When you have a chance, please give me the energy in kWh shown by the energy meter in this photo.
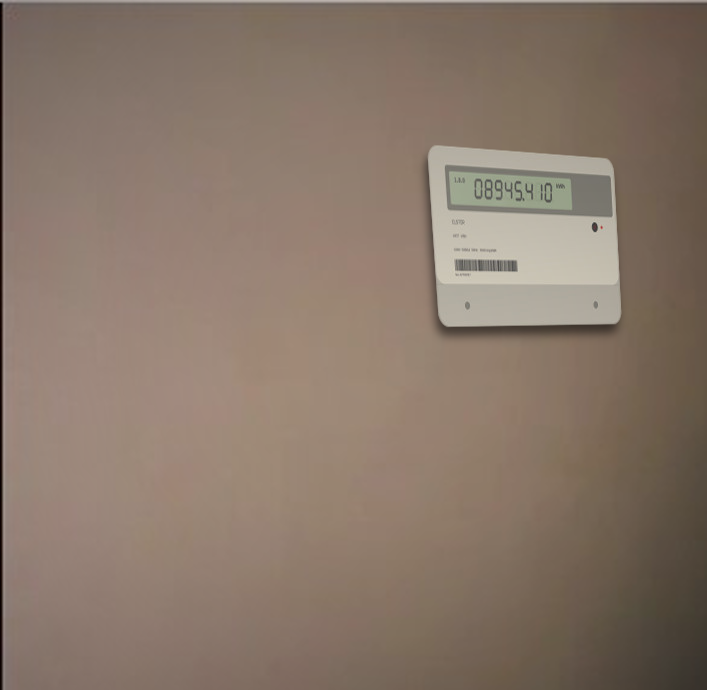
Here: 8945.410 kWh
